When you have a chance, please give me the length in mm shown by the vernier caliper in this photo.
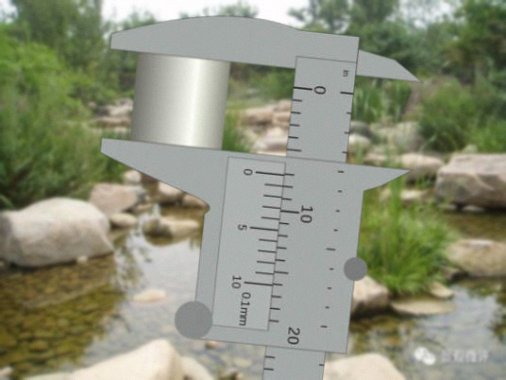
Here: 7.1 mm
